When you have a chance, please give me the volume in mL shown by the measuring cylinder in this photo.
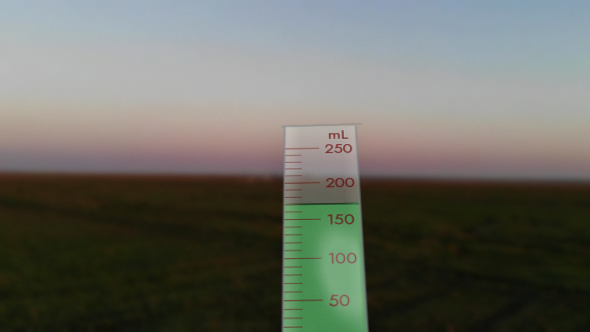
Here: 170 mL
